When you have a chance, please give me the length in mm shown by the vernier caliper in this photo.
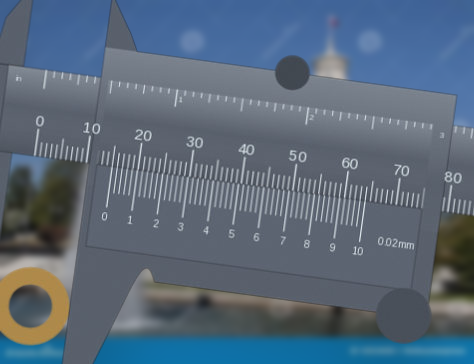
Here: 15.0 mm
